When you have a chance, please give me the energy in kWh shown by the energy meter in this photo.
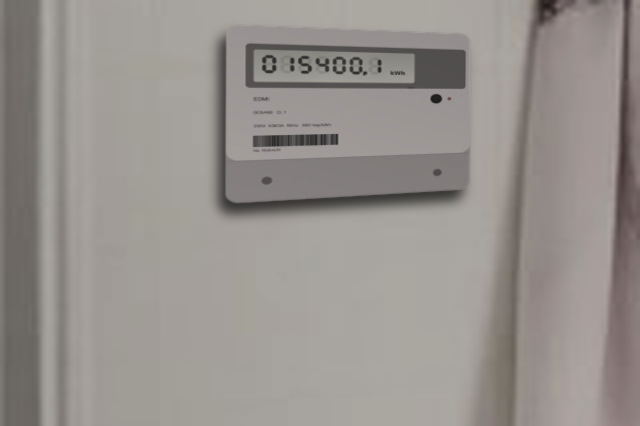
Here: 15400.1 kWh
